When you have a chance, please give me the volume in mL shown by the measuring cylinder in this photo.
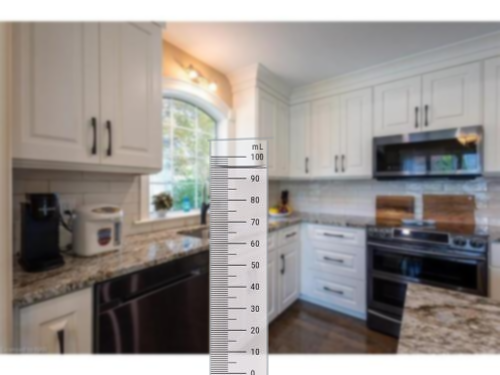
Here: 95 mL
